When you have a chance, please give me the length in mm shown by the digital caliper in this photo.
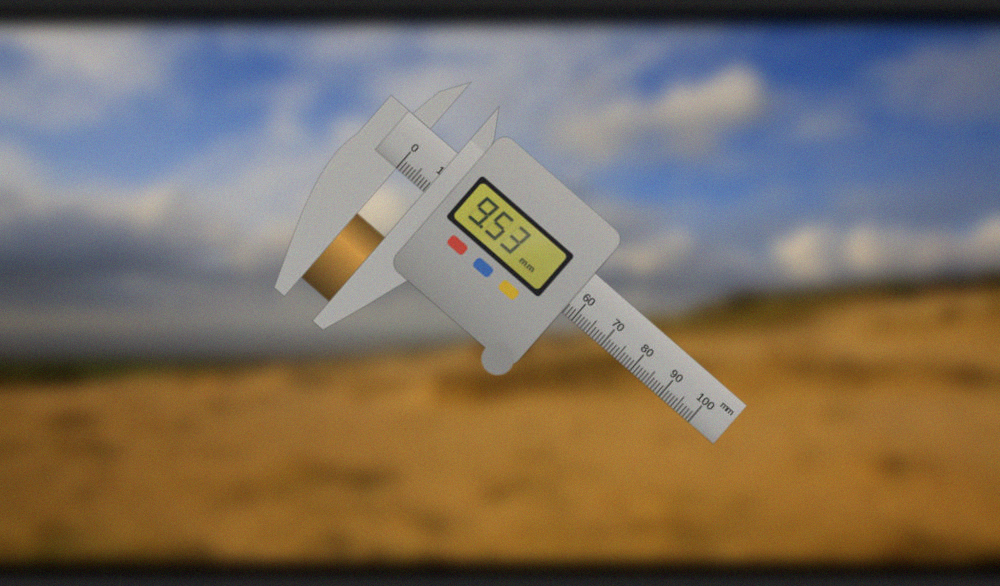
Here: 9.53 mm
